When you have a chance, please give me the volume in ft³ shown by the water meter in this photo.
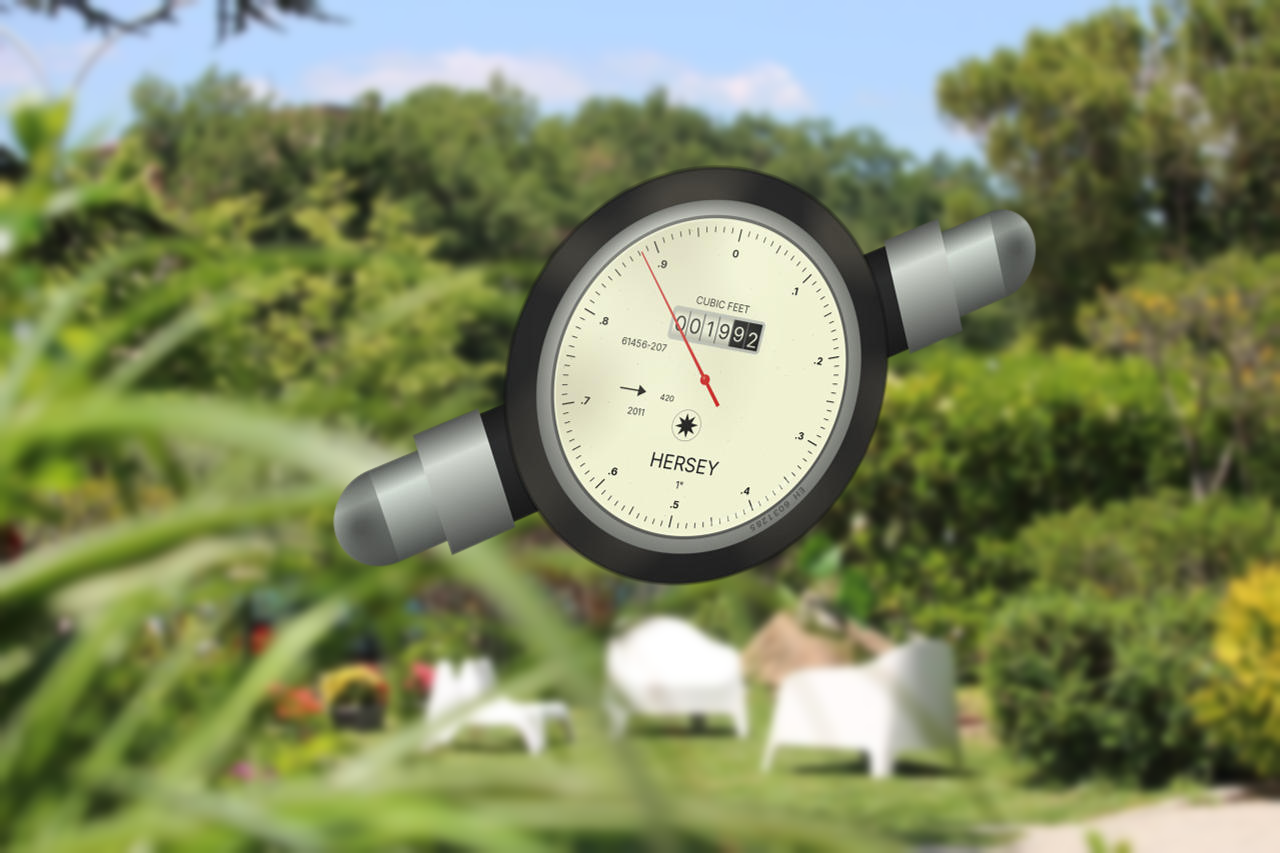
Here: 1991.88 ft³
